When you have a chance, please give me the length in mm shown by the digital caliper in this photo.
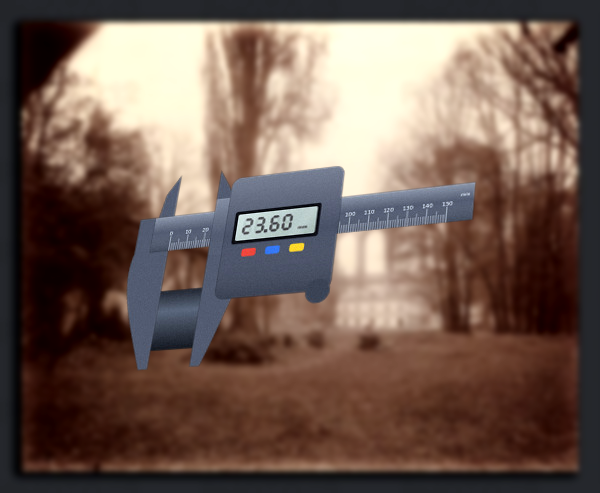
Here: 23.60 mm
